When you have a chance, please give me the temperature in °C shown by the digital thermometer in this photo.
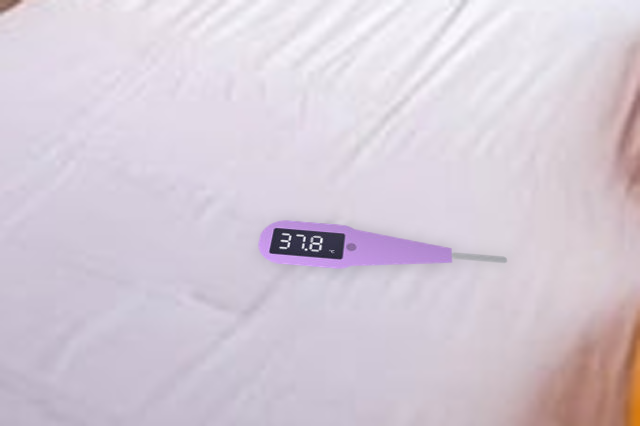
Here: 37.8 °C
